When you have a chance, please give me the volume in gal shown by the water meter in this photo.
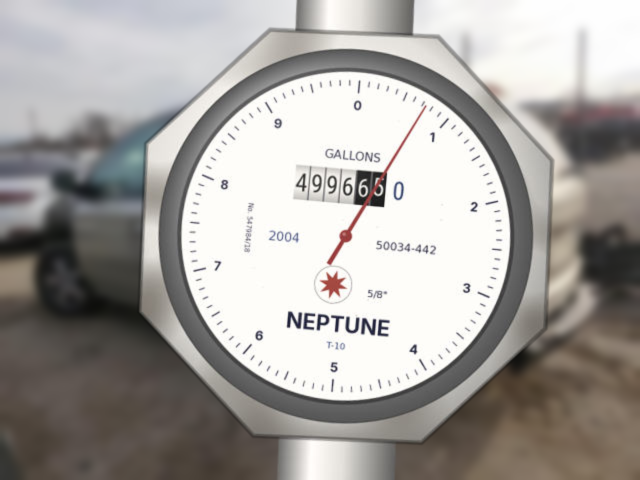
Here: 4996650.7 gal
